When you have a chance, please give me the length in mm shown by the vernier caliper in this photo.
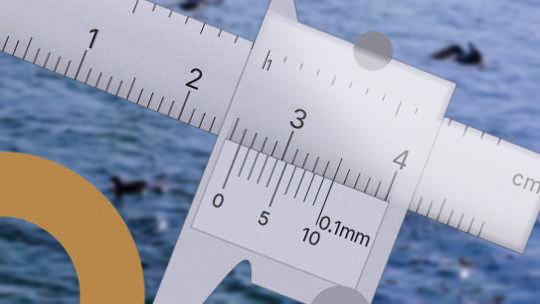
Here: 26.0 mm
